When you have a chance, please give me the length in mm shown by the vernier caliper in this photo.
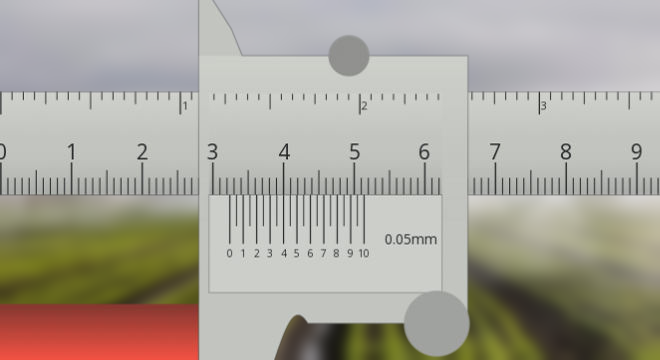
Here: 32.4 mm
